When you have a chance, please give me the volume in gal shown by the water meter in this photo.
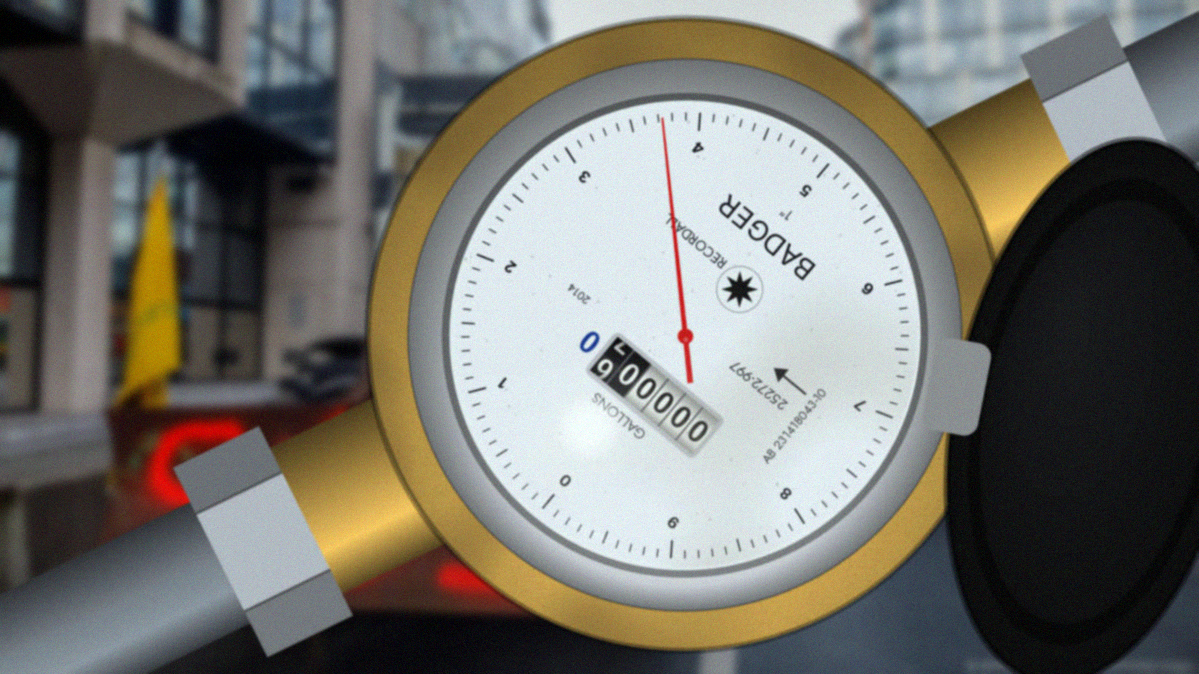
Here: 63.7 gal
